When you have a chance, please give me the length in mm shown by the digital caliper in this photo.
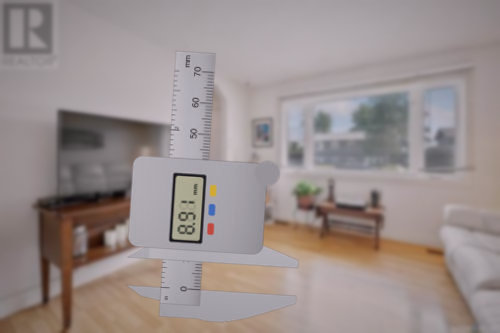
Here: 8.91 mm
